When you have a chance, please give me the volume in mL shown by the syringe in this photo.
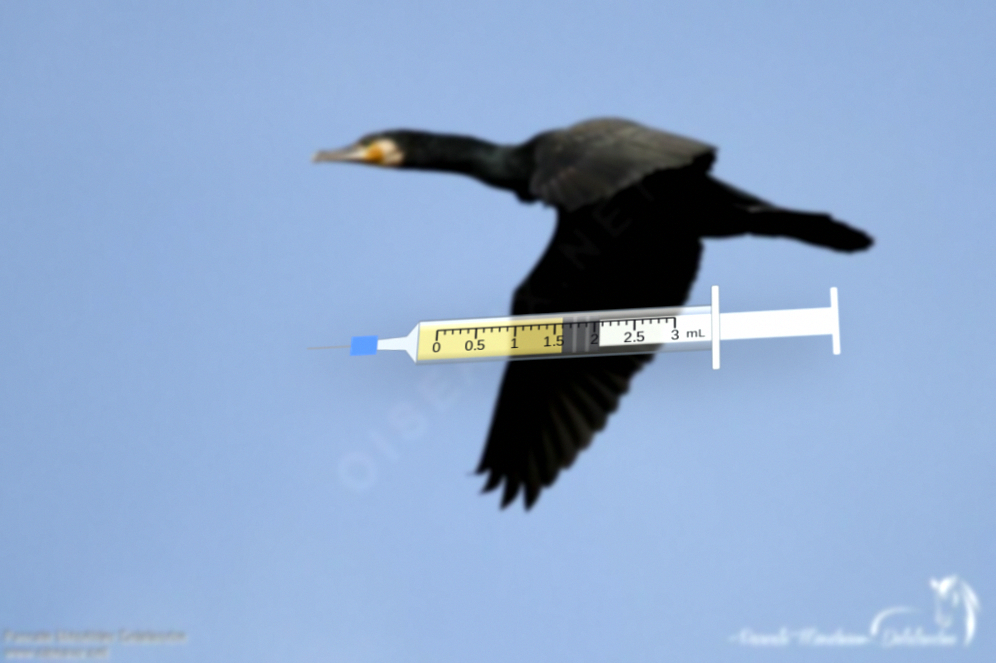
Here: 1.6 mL
